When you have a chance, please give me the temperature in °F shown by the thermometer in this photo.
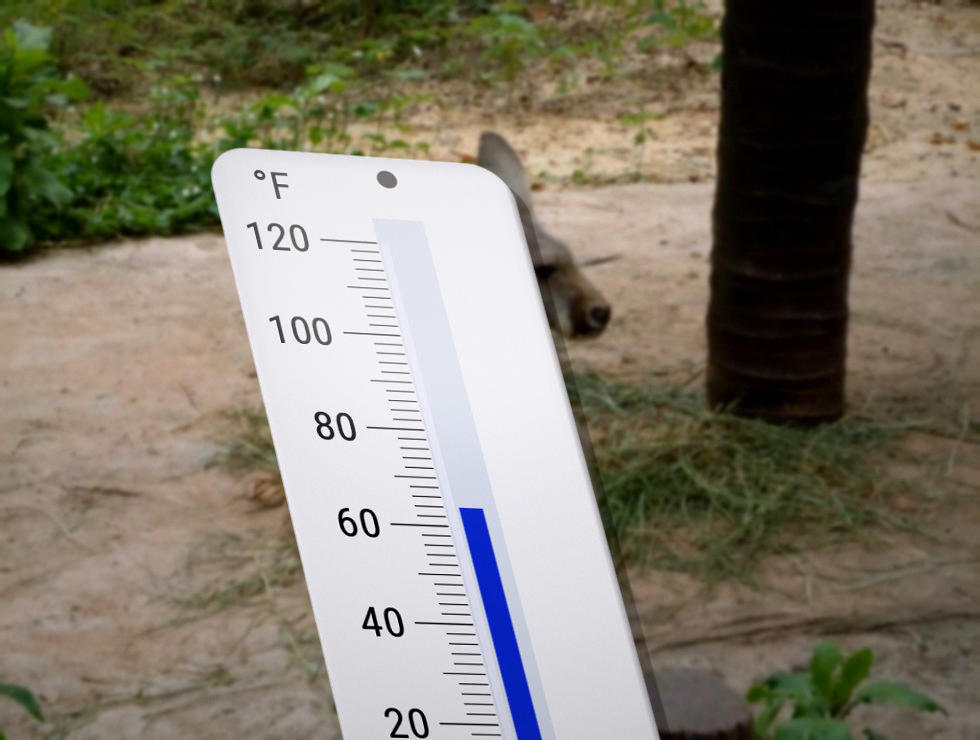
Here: 64 °F
